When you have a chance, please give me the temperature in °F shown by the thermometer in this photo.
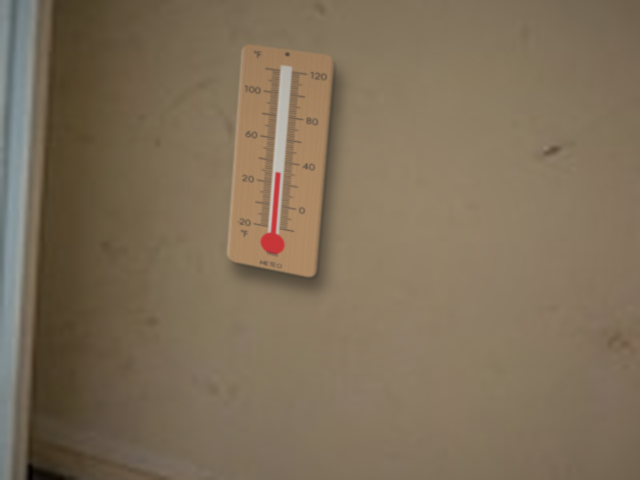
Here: 30 °F
